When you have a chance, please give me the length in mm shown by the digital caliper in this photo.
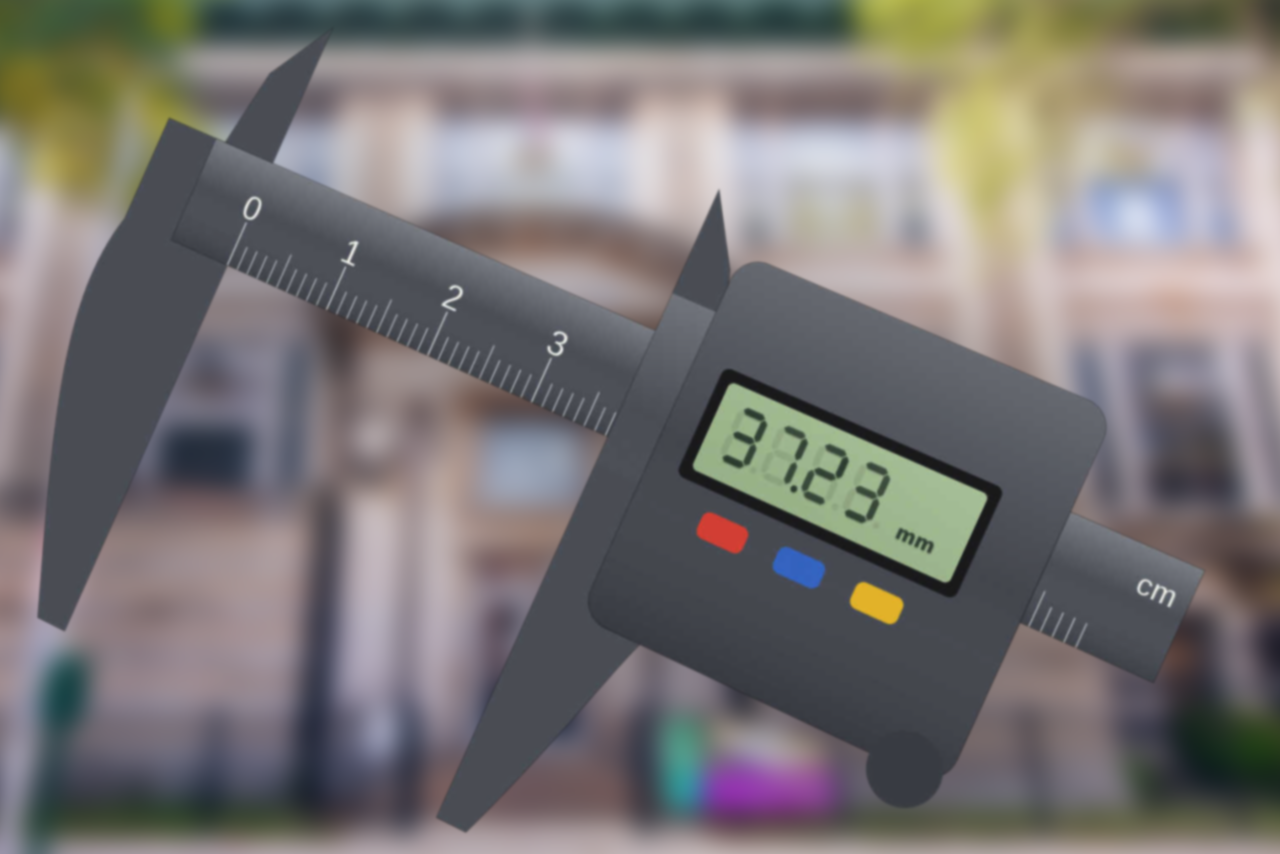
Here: 37.23 mm
